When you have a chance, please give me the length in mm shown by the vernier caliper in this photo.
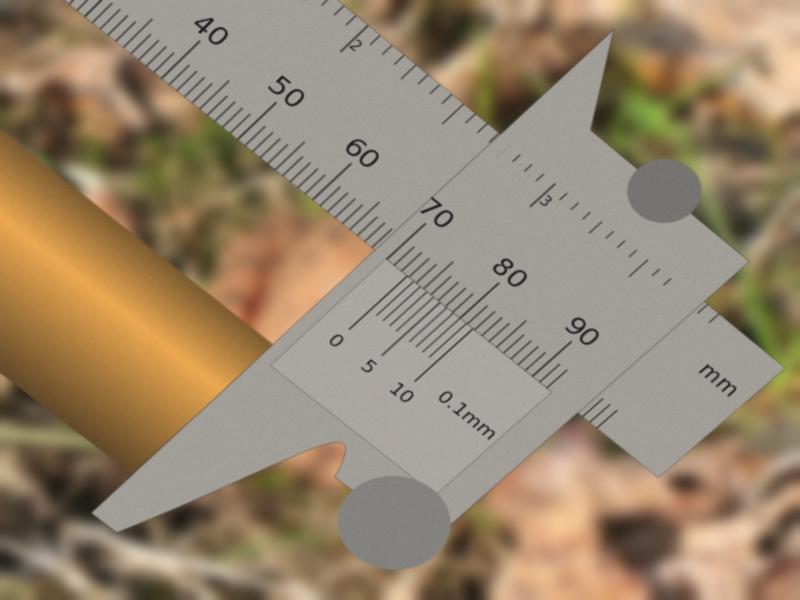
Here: 72.8 mm
